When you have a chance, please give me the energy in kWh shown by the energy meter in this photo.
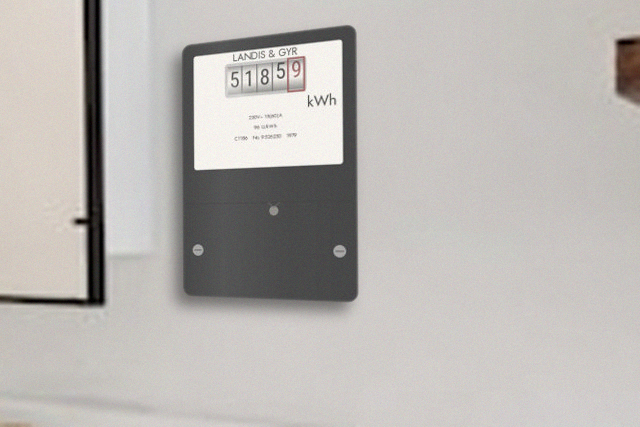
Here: 5185.9 kWh
